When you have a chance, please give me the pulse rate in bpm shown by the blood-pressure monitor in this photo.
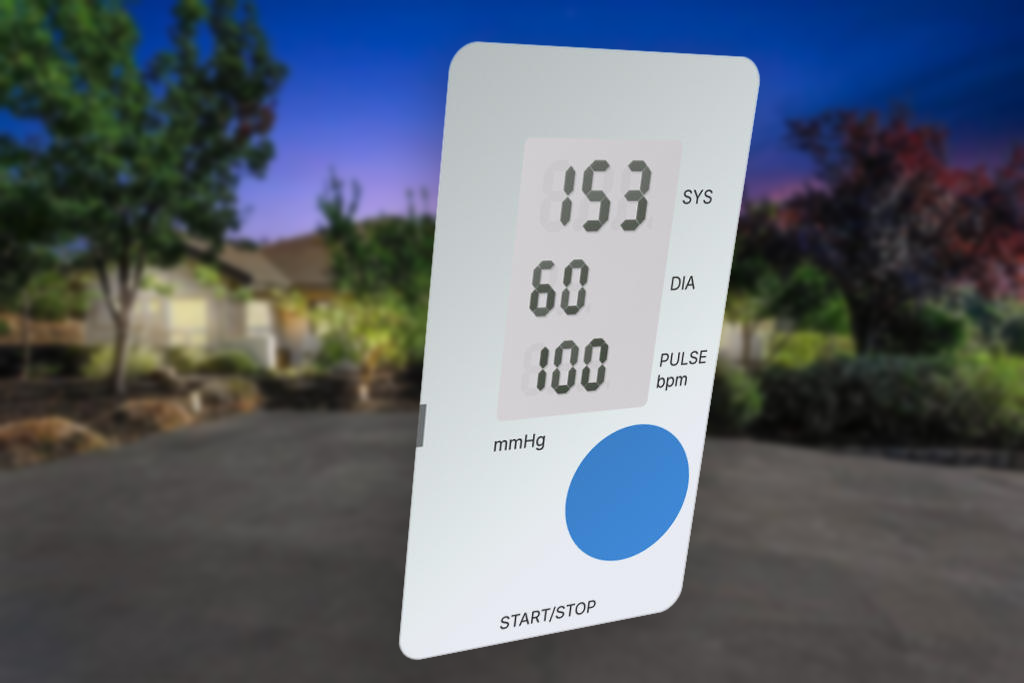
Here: 100 bpm
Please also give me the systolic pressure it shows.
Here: 153 mmHg
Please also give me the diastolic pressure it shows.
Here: 60 mmHg
